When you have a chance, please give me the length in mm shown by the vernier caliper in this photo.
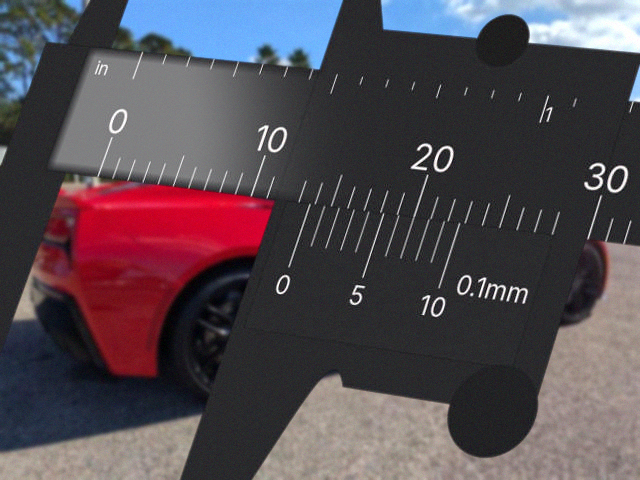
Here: 13.7 mm
